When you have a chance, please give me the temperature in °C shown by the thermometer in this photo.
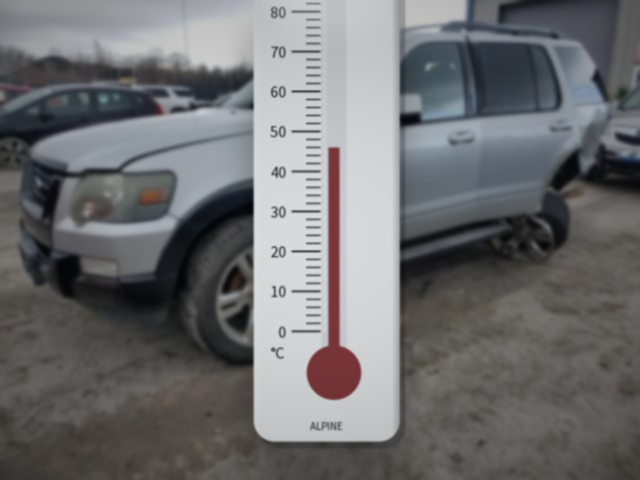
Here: 46 °C
